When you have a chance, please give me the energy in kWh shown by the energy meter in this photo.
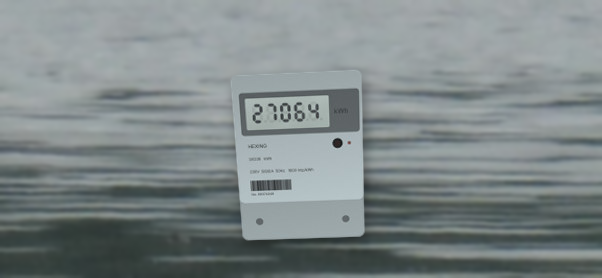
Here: 27064 kWh
